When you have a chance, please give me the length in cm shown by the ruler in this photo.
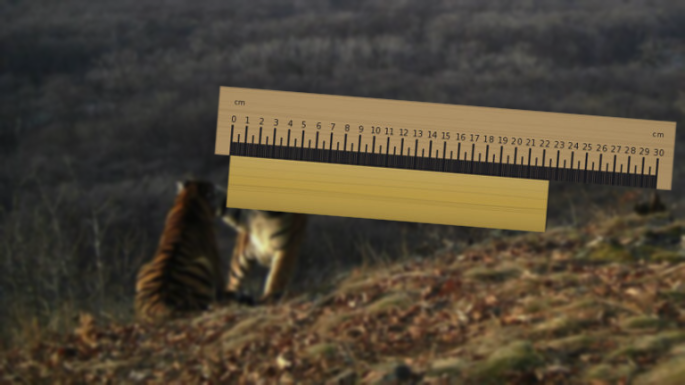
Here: 22.5 cm
